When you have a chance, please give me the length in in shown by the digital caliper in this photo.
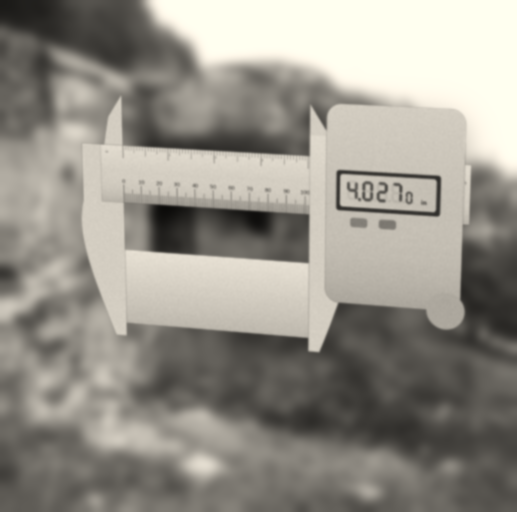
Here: 4.0270 in
